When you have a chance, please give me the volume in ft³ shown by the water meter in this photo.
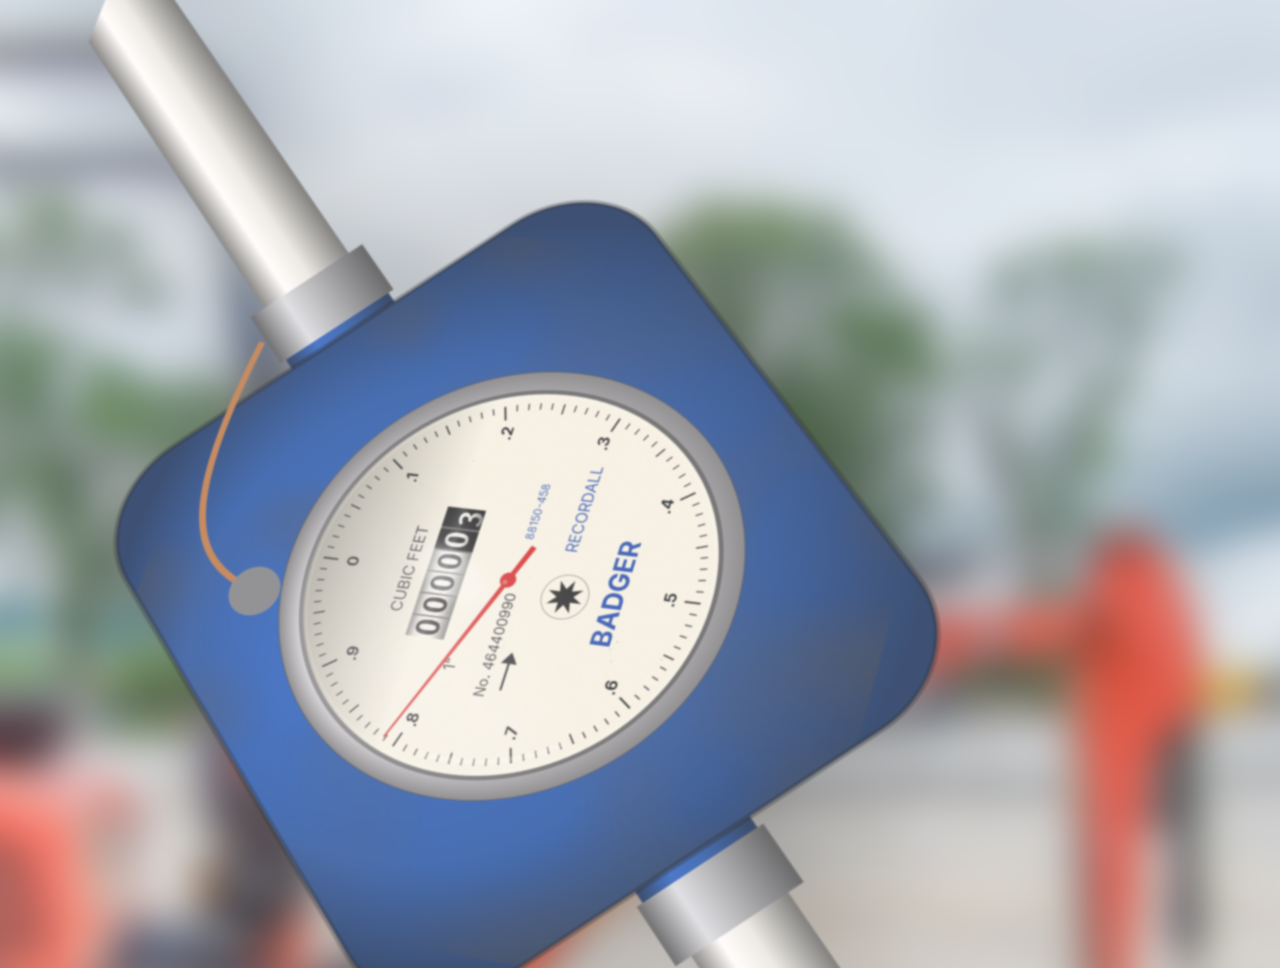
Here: 2.81 ft³
